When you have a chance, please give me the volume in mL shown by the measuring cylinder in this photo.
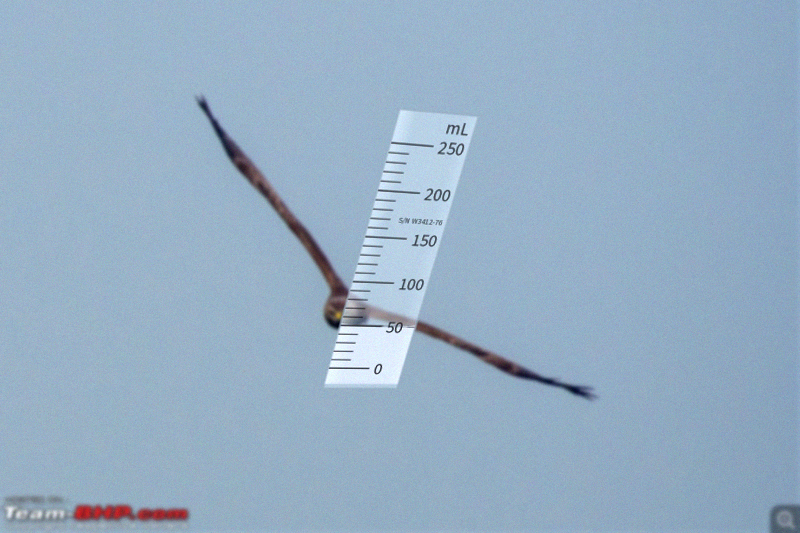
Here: 50 mL
